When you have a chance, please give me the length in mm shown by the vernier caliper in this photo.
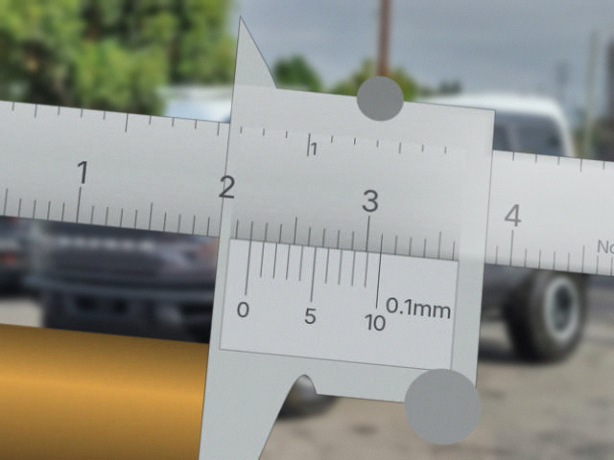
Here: 22.0 mm
